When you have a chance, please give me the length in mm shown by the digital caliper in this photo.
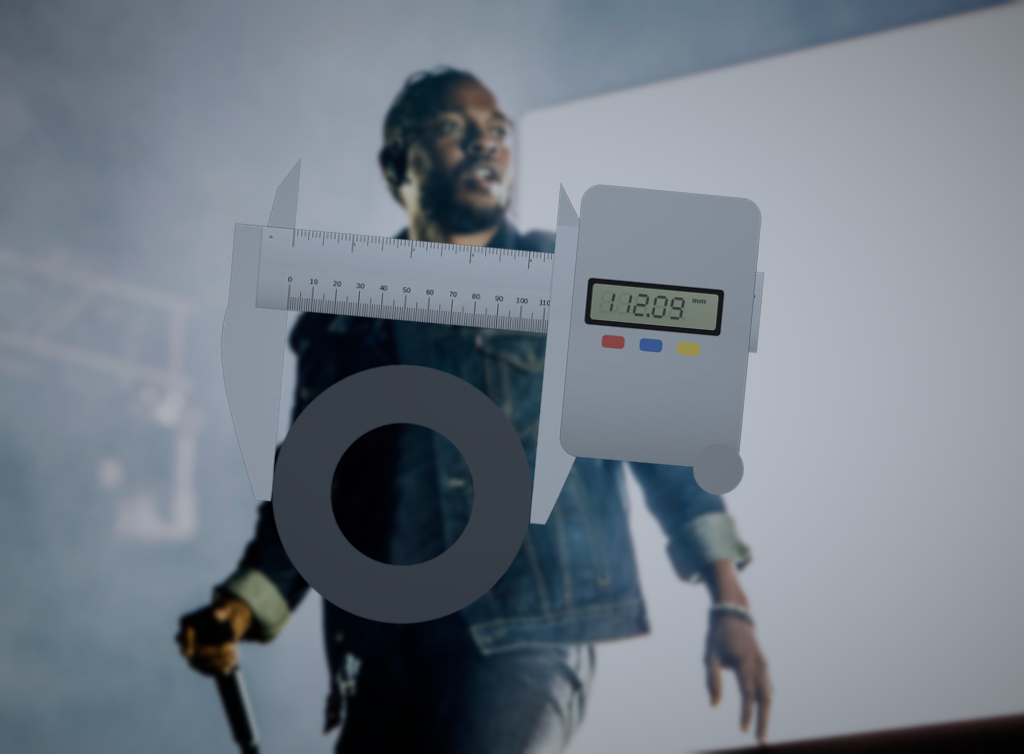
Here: 112.09 mm
